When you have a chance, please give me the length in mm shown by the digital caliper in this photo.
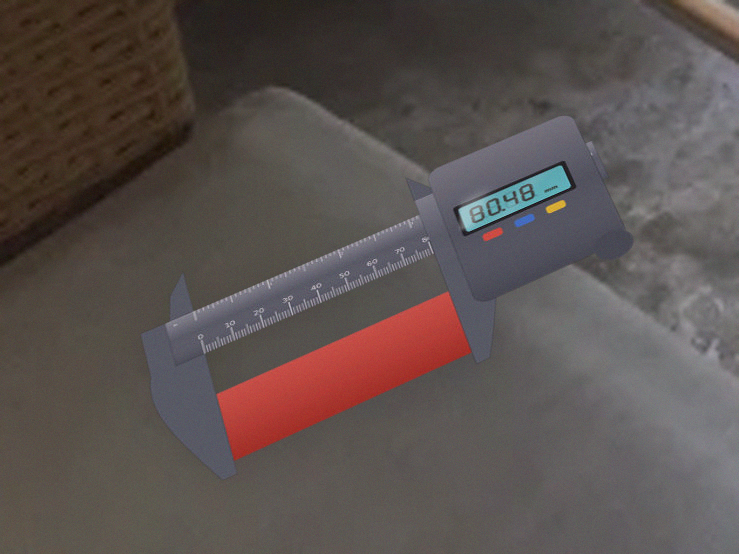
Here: 80.48 mm
